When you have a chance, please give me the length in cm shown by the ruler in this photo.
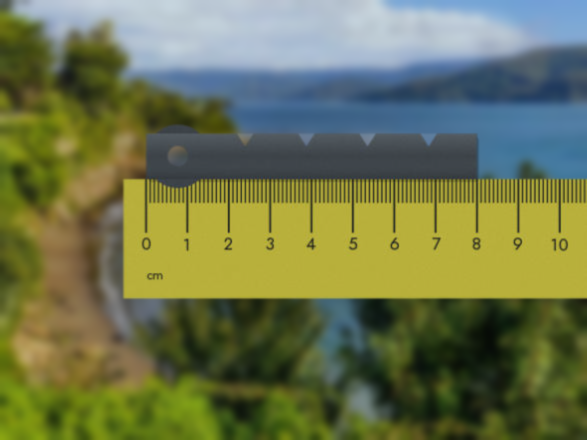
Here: 8 cm
